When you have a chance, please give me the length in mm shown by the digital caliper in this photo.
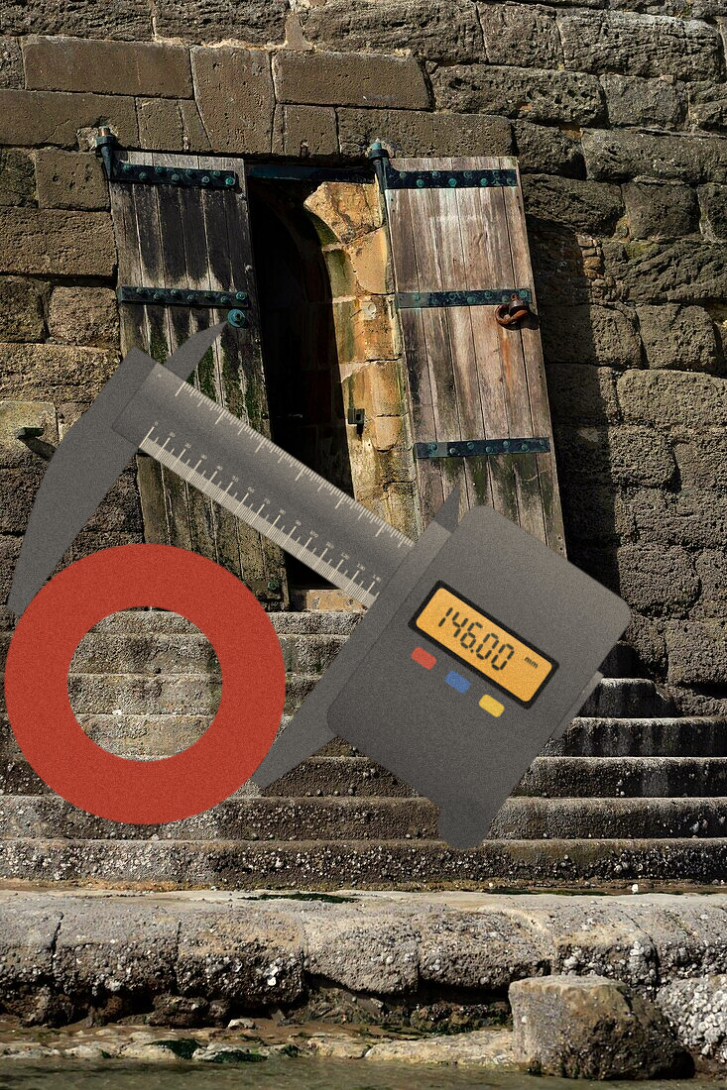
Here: 146.00 mm
